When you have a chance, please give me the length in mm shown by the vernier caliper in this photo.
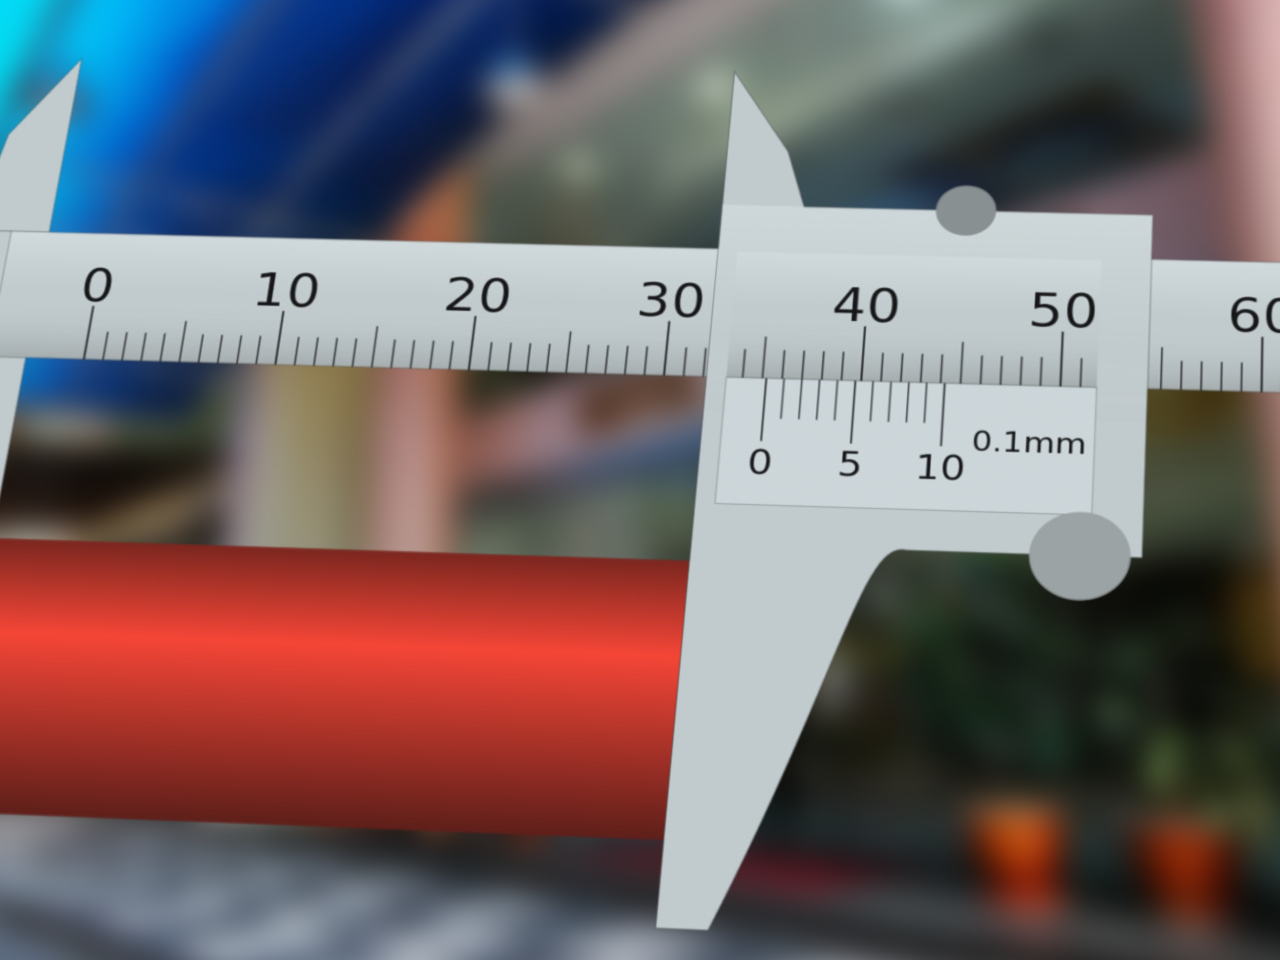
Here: 35.2 mm
